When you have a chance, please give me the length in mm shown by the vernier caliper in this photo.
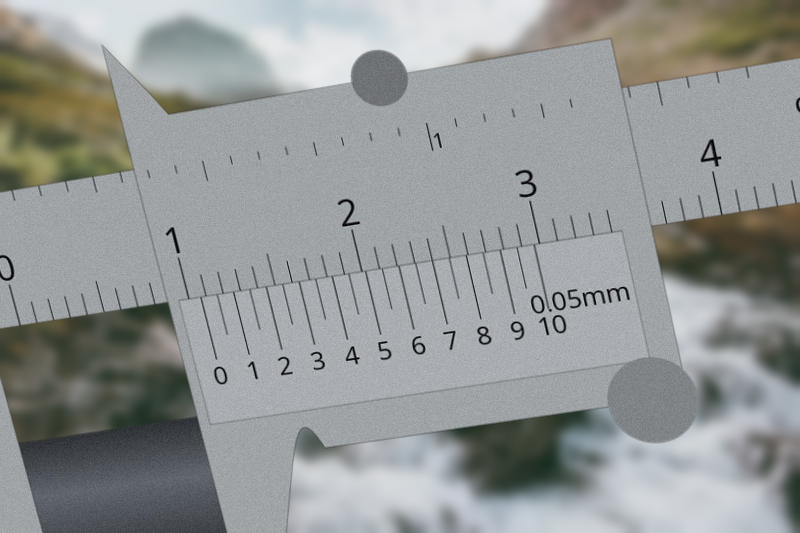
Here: 10.7 mm
